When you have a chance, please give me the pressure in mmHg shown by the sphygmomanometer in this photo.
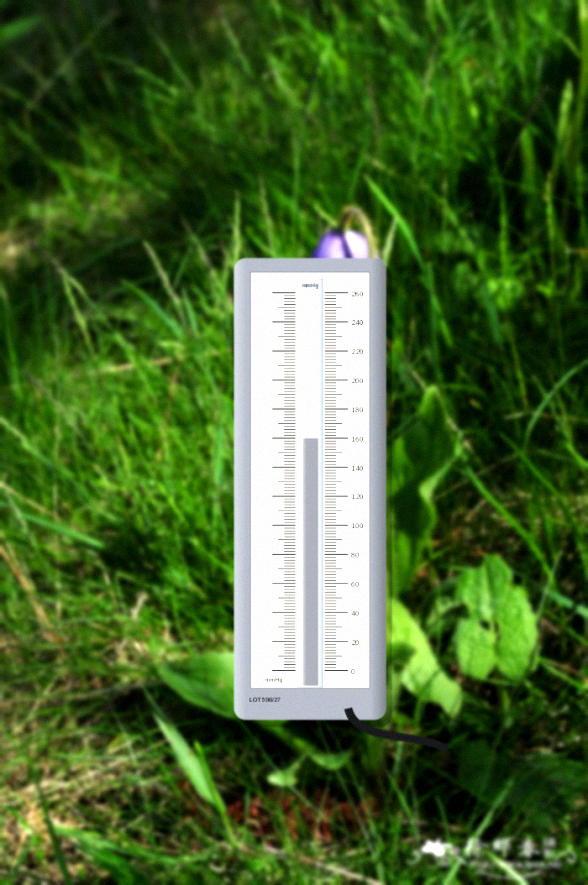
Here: 160 mmHg
